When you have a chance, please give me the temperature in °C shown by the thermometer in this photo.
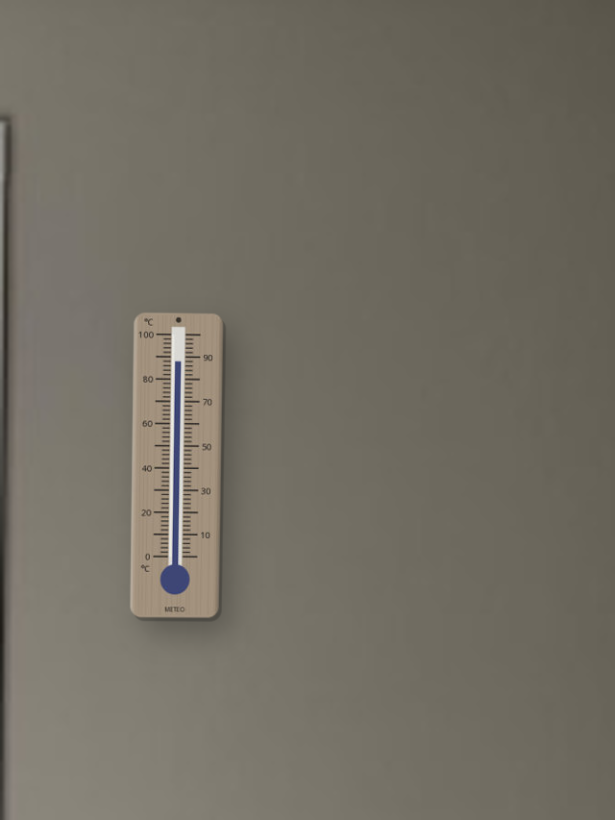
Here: 88 °C
